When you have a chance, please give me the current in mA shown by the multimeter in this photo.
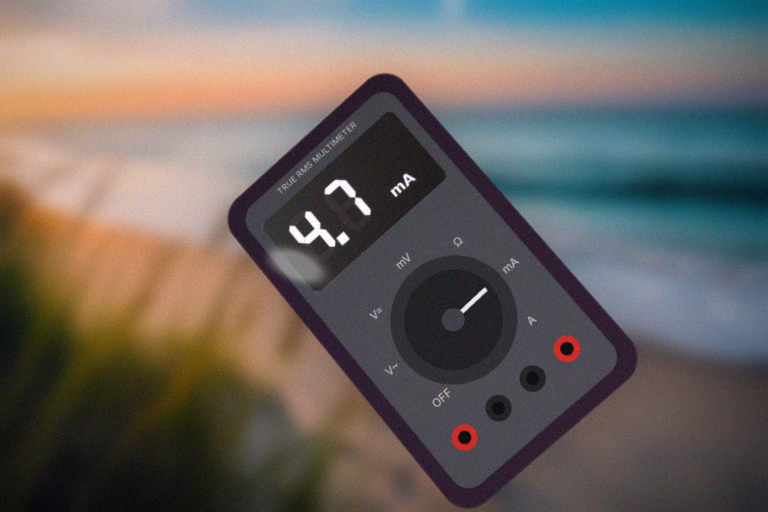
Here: 4.7 mA
